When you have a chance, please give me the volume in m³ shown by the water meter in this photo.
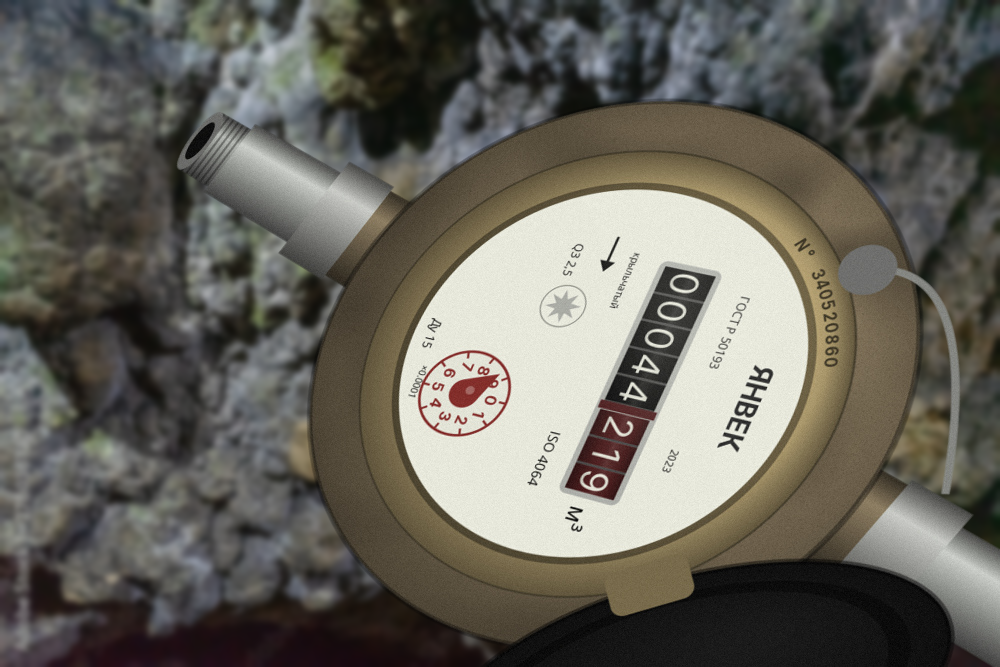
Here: 44.2198 m³
